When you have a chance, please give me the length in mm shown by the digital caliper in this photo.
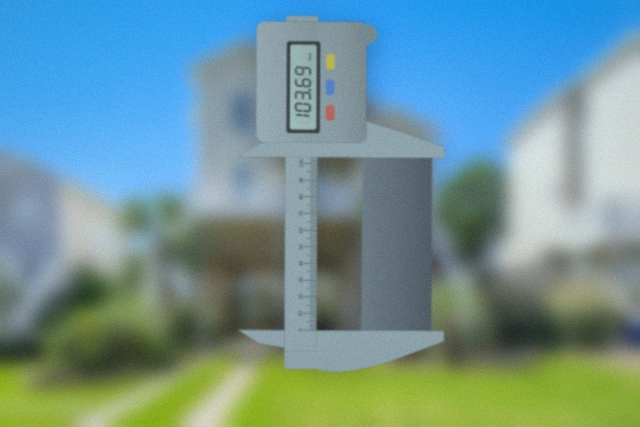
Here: 103.69 mm
